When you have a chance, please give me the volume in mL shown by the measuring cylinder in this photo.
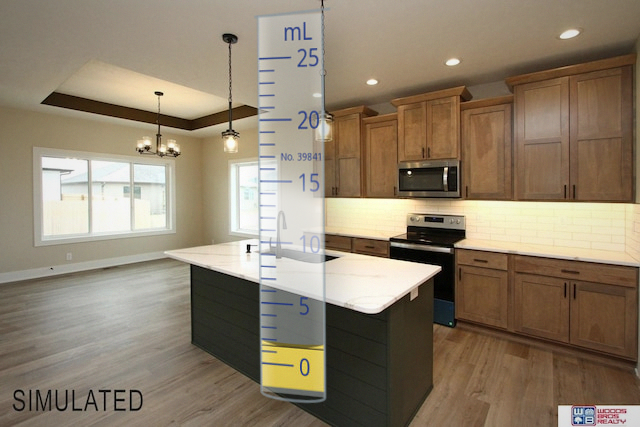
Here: 1.5 mL
